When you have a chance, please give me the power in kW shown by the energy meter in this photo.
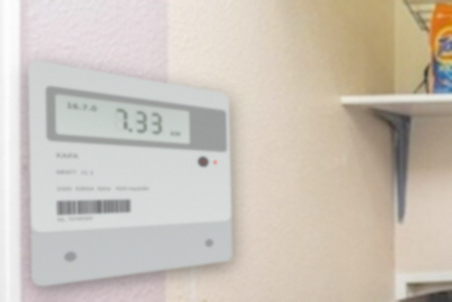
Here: 7.33 kW
